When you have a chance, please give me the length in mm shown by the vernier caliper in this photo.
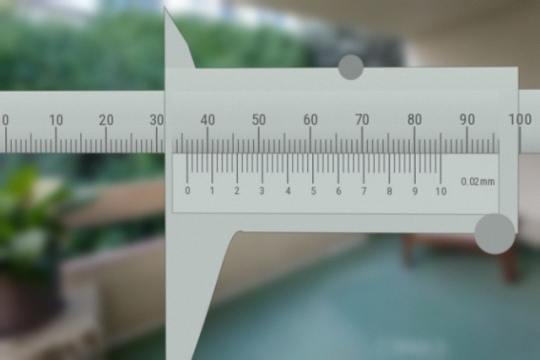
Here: 36.0 mm
